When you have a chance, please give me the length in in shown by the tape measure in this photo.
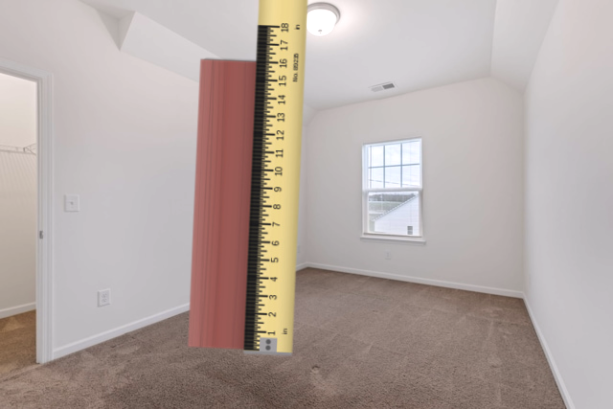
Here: 16 in
